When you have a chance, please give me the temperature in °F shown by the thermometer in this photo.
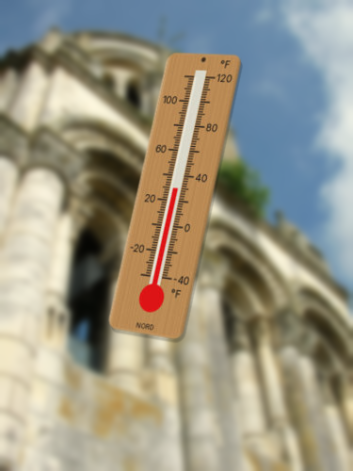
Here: 30 °F
